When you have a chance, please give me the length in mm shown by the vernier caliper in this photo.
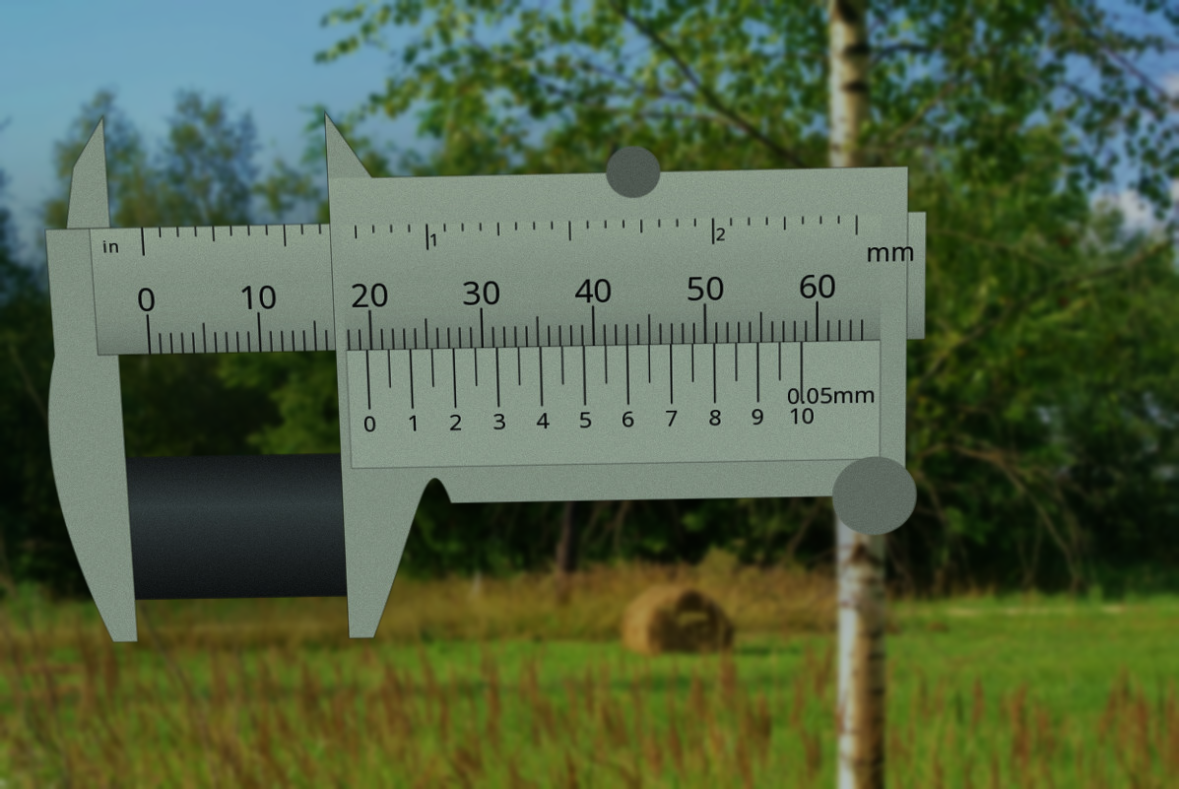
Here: 19.6 mm
